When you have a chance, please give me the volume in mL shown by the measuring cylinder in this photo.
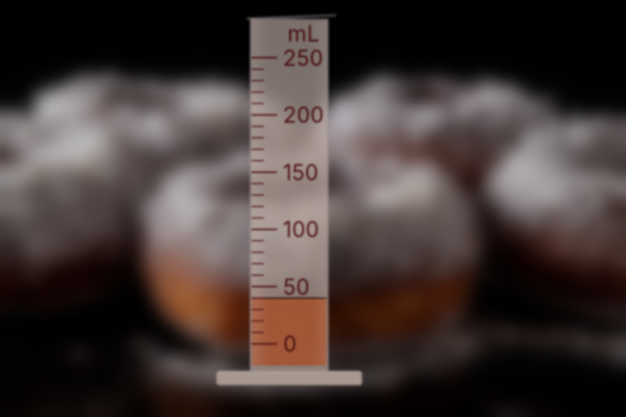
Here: 40 mL
